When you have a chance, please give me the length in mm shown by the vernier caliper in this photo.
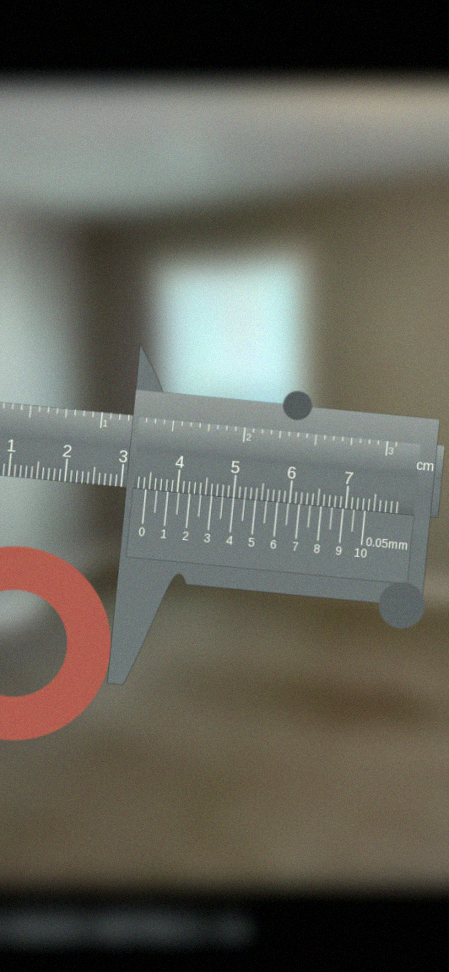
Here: 34.4 mm
